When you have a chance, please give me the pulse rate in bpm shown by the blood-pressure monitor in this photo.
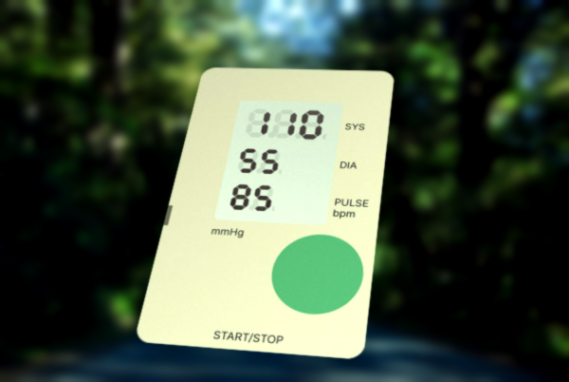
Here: 85 bpm
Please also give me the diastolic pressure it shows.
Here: 55 mmHg
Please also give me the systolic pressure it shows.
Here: 110 mmHg
